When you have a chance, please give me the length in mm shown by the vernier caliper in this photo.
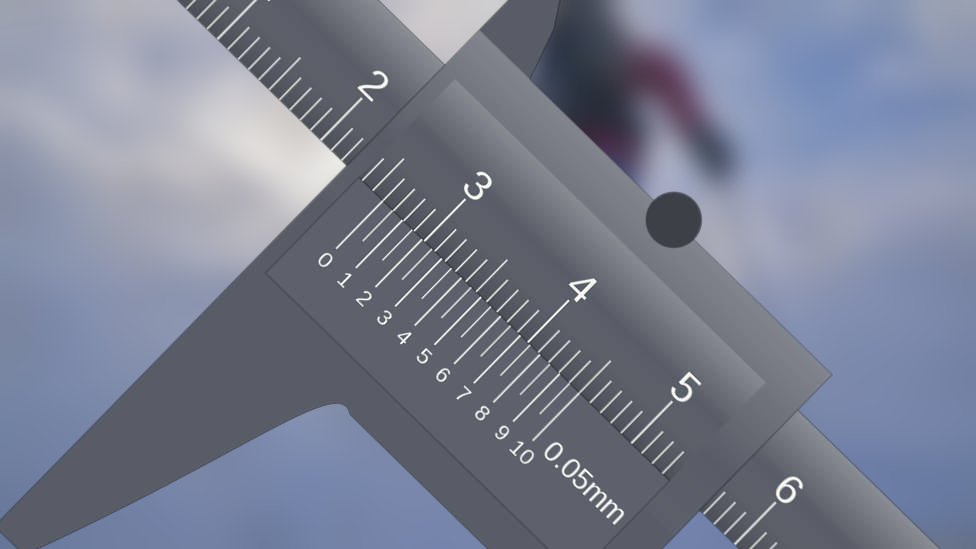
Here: 26.0 mm
